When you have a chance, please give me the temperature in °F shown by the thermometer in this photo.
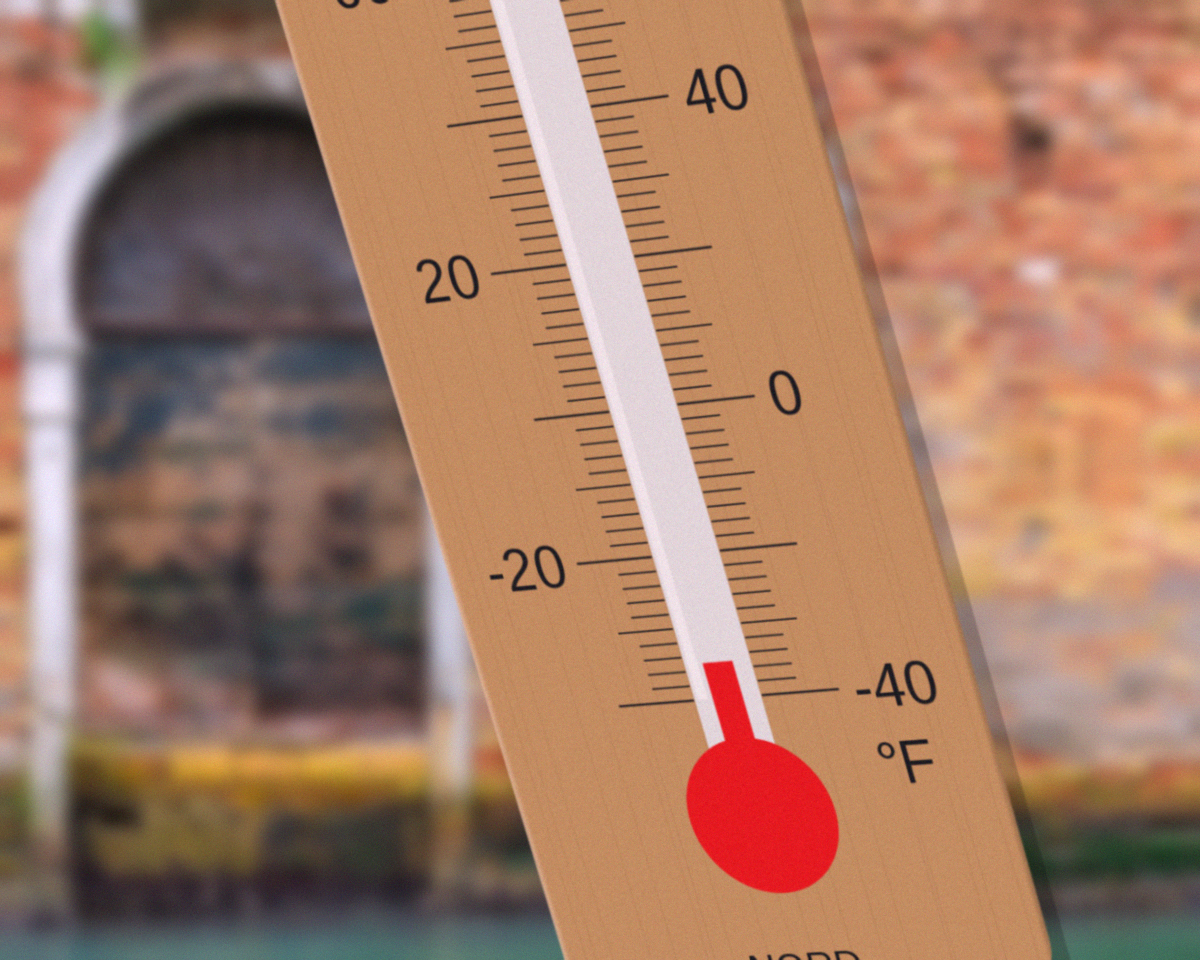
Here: -35 °F
